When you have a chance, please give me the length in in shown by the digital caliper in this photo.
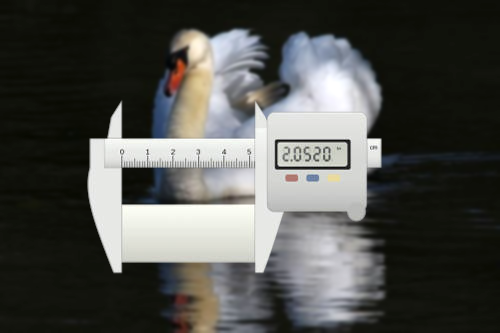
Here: 2.0520 in
